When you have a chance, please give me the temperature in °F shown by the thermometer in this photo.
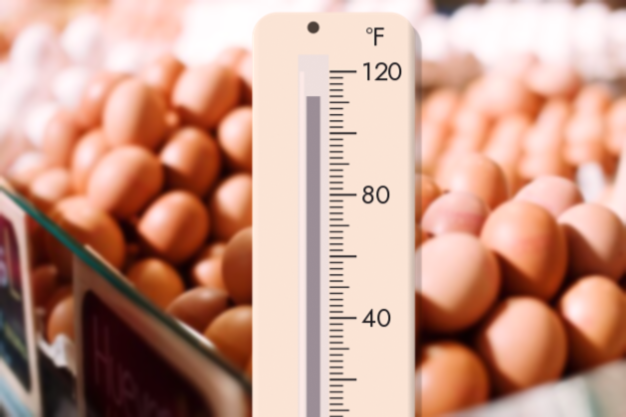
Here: 112 °F
